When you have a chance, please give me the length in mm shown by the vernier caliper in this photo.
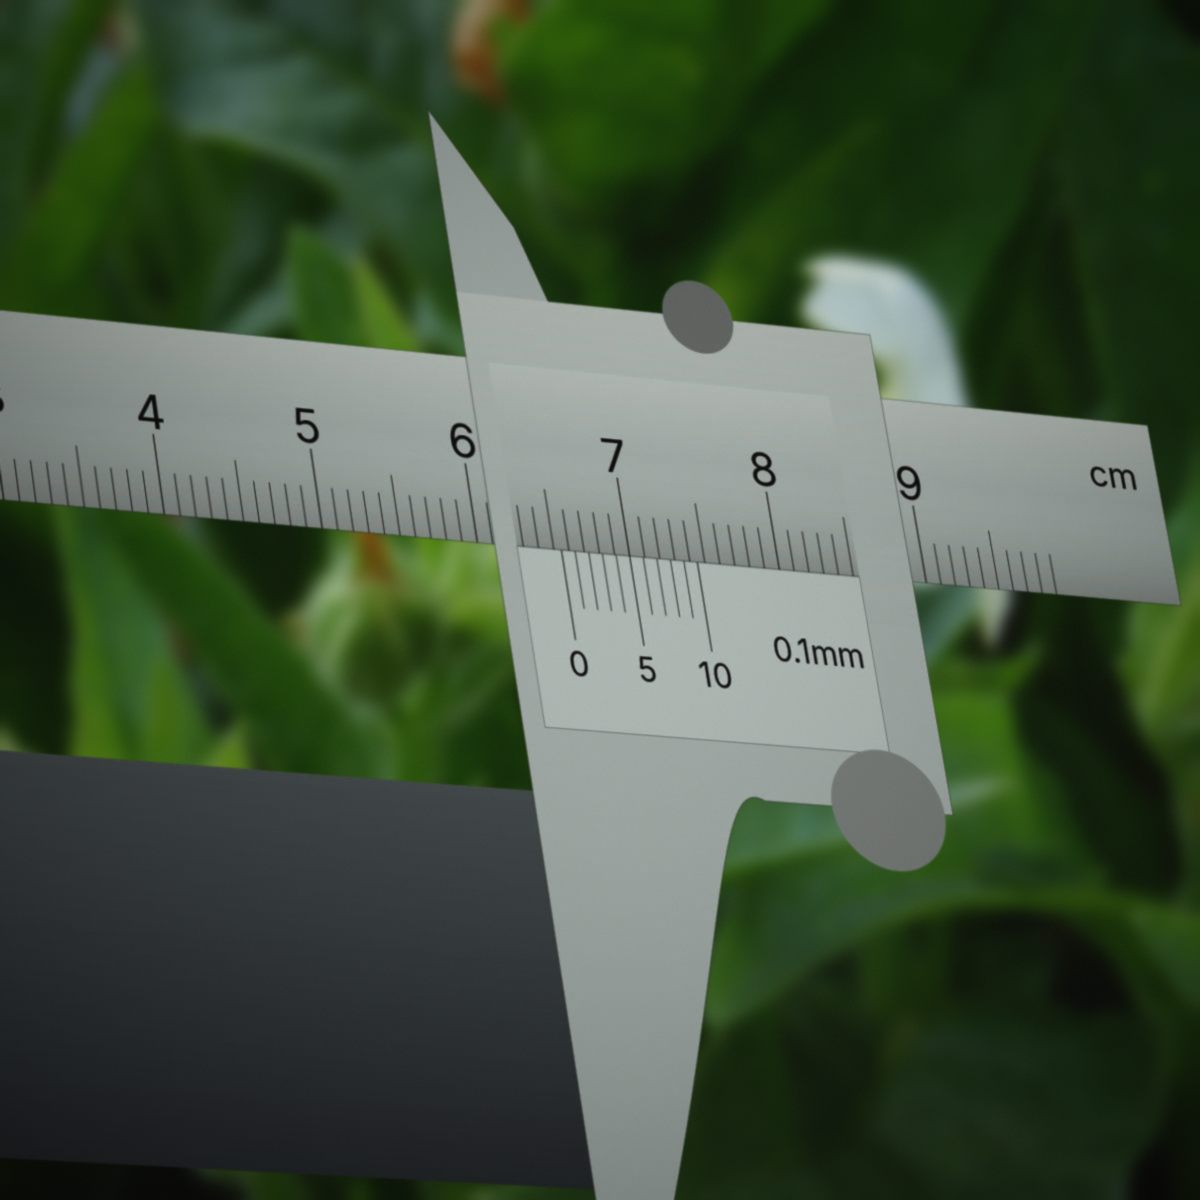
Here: 65.5 mm
